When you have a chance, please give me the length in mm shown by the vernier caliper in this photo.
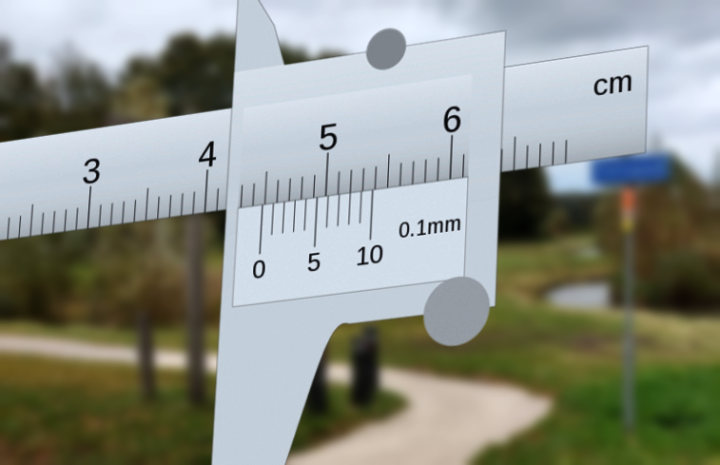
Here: 44.8 mm
